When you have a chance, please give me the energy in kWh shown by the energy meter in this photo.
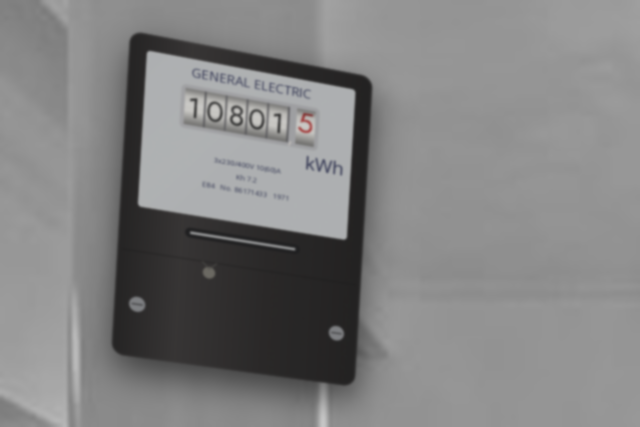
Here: 10801.5 kWh
